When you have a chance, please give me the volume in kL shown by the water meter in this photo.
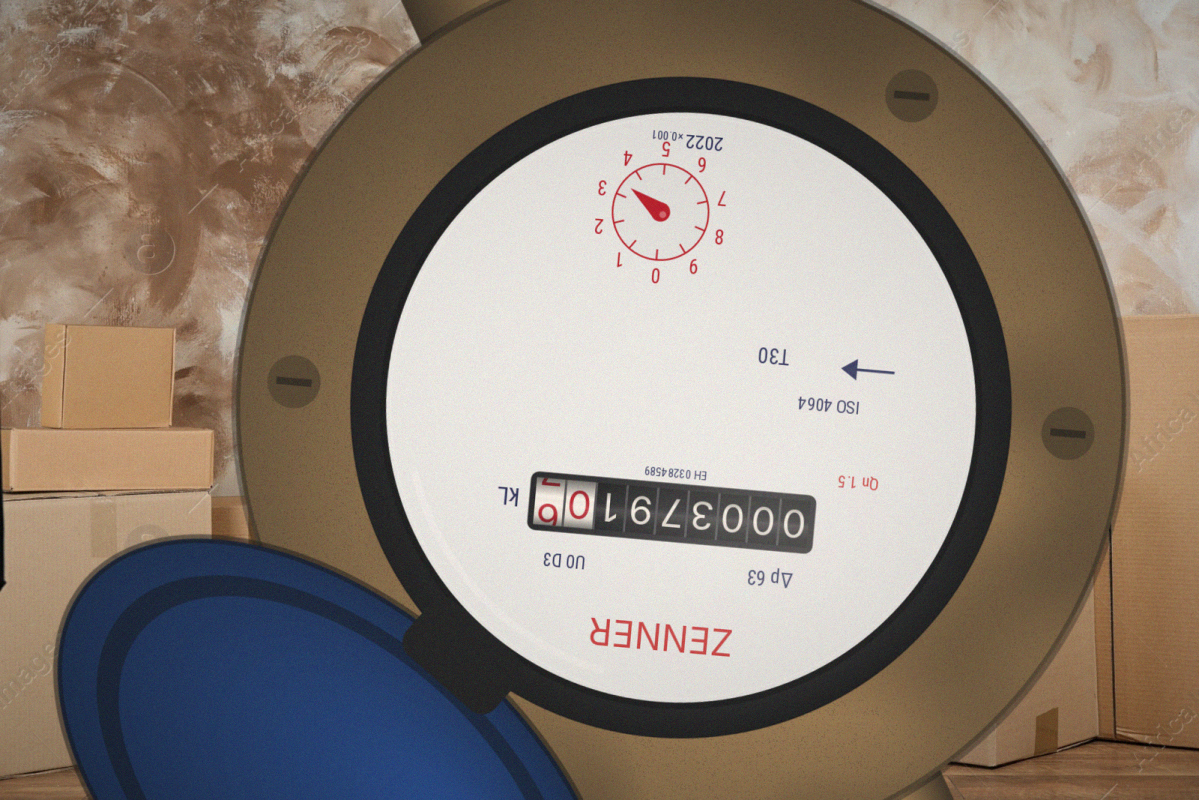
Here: 3791.063 kL
